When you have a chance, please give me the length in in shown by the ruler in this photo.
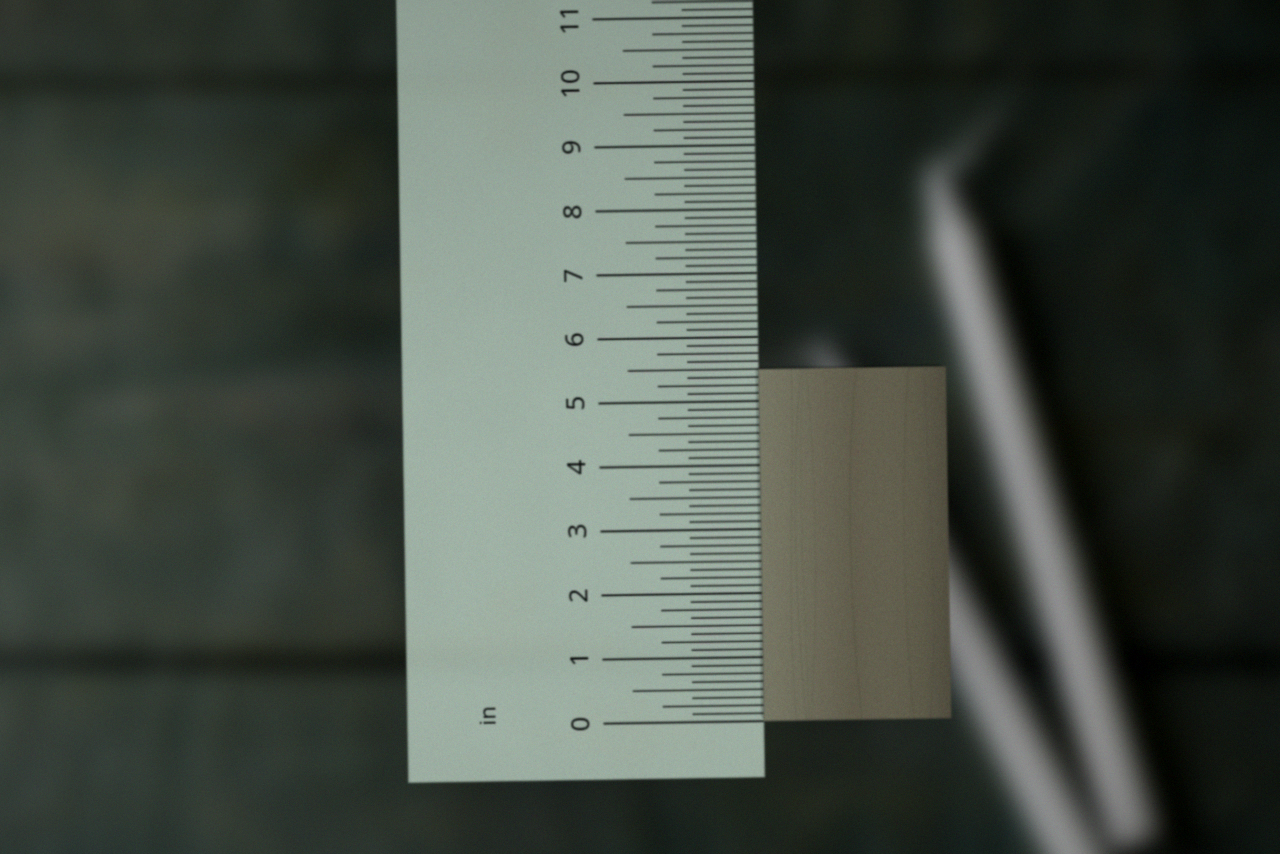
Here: 5.5 in
